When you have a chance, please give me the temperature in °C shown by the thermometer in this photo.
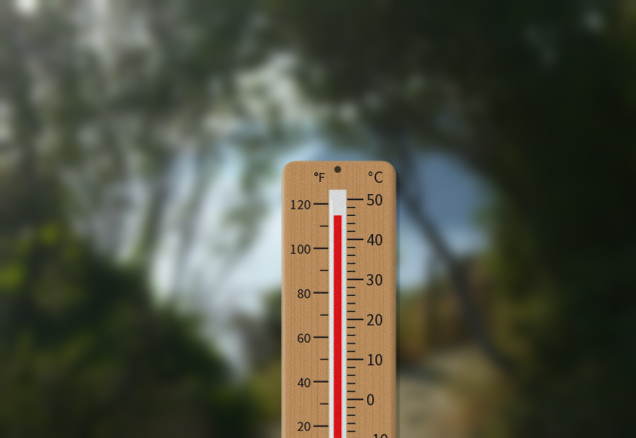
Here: 46 °C
